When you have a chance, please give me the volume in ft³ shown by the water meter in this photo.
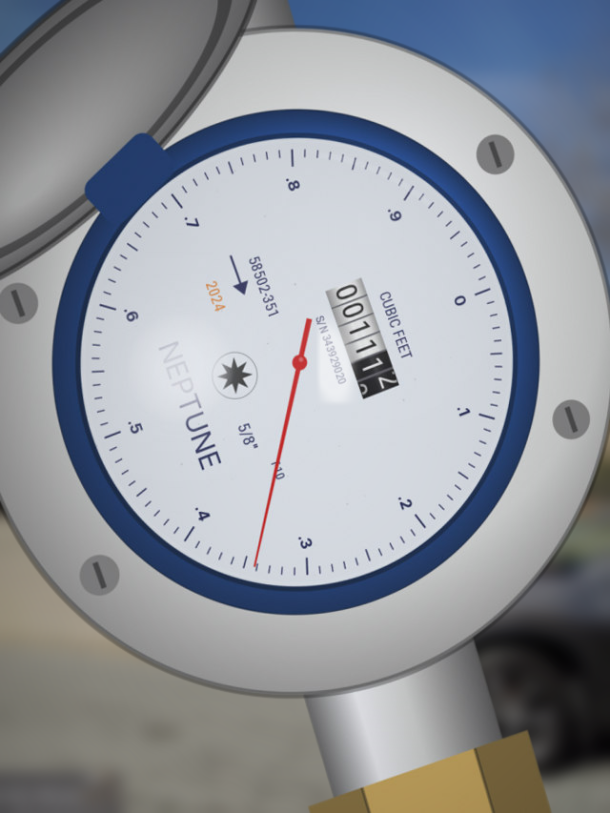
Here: 1112.34 ft³
